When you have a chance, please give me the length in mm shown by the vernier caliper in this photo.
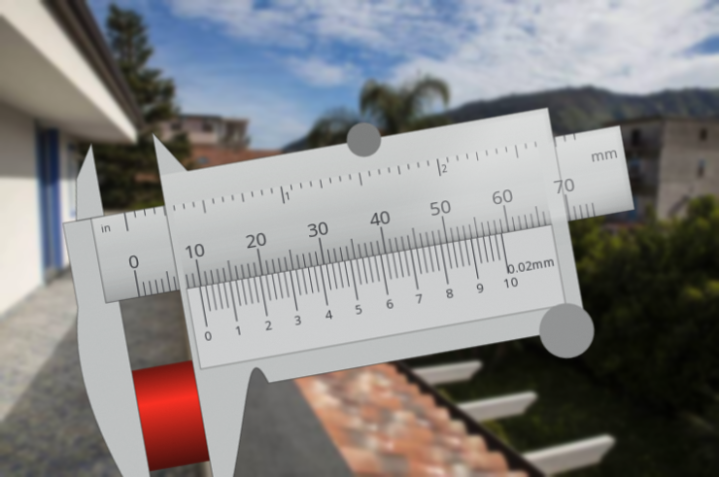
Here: 9.8 mm
